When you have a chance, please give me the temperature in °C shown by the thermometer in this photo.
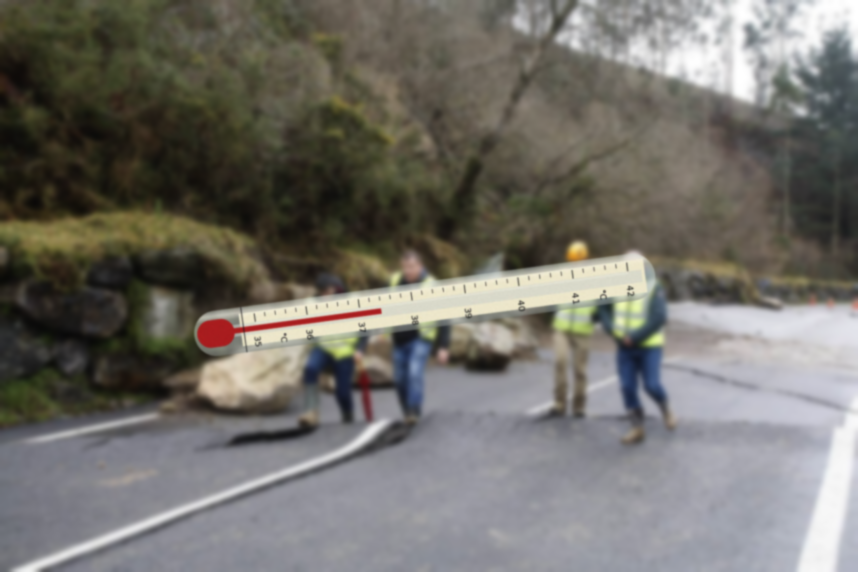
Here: 37.4 °C
